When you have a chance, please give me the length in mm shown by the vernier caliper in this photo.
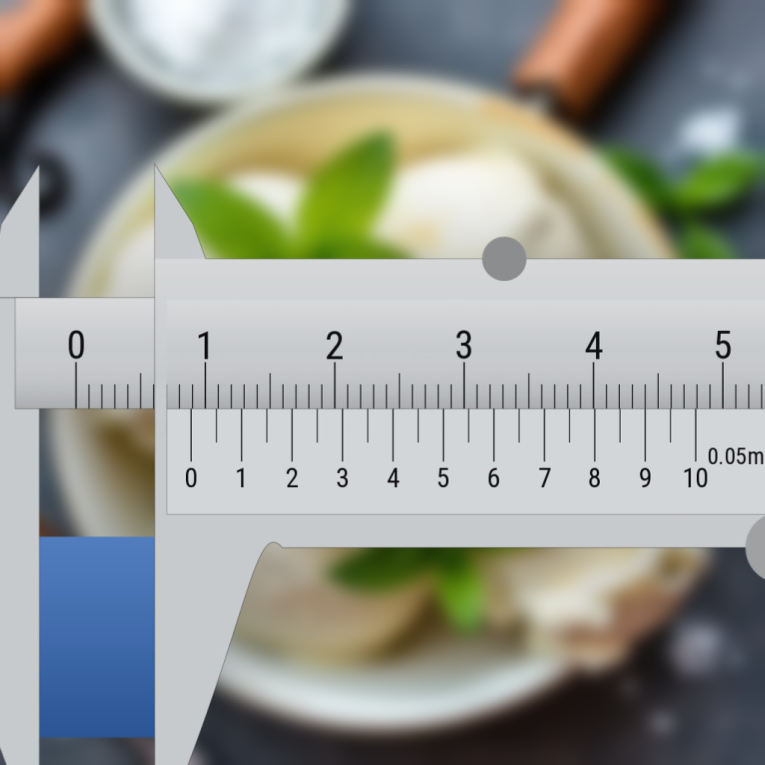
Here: 8.9 mm
